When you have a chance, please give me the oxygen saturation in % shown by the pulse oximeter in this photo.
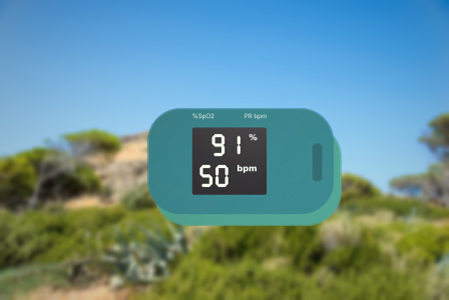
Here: 91 %
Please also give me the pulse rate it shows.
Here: 50 bpm
